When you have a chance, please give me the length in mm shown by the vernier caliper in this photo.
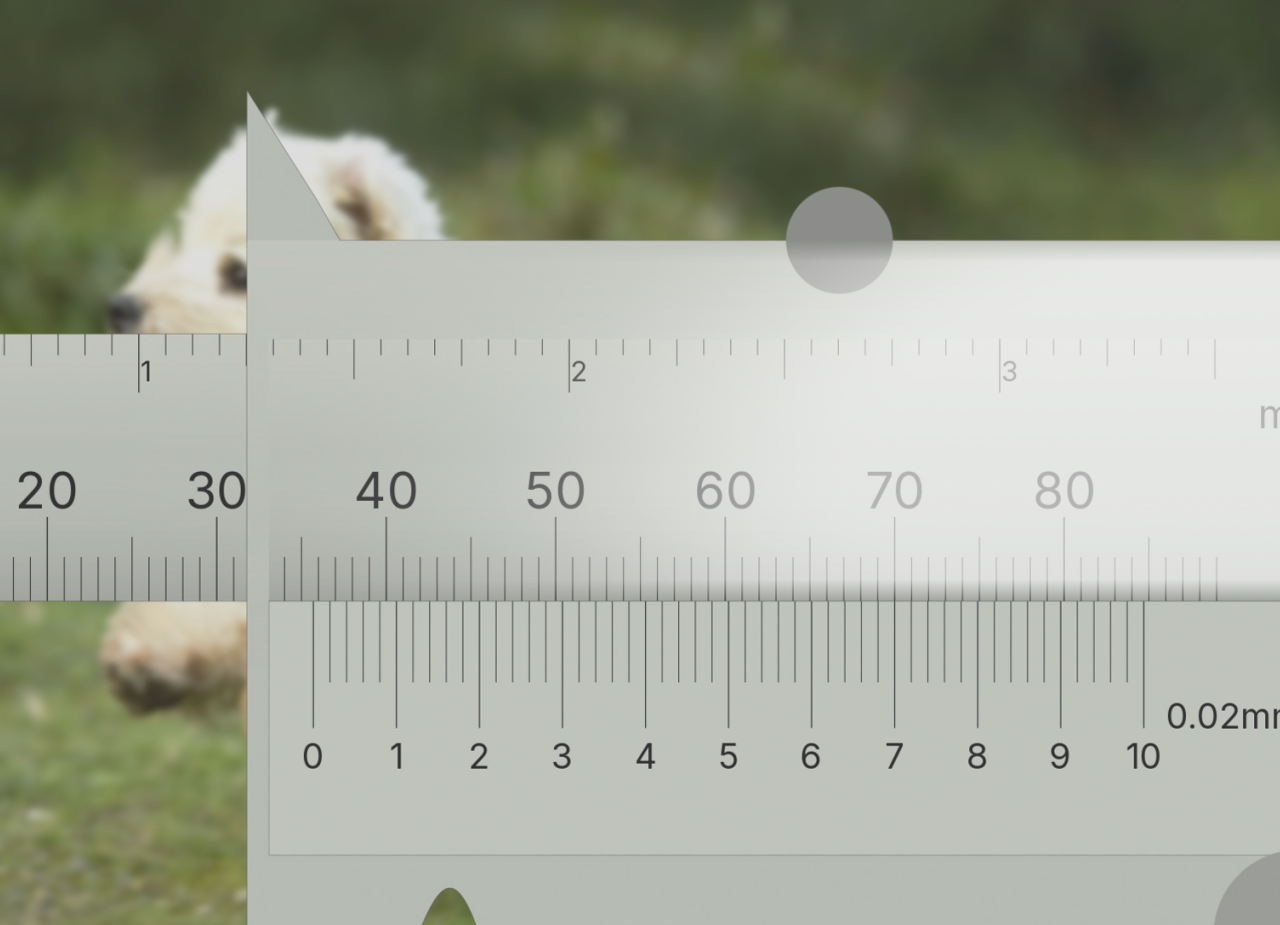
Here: 35.7 mm
